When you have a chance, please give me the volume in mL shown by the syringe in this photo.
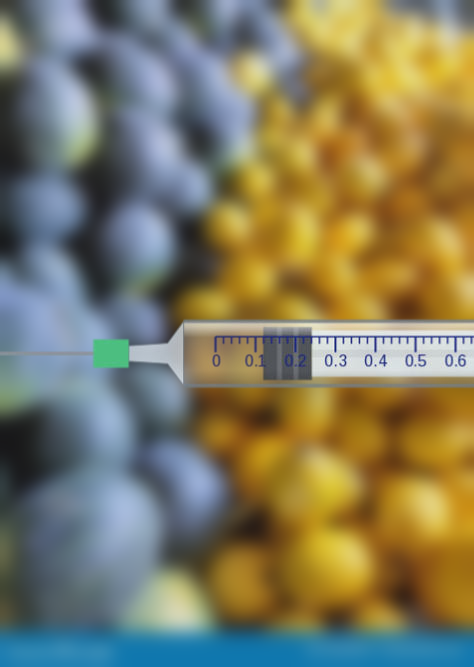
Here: 0.12 mL
